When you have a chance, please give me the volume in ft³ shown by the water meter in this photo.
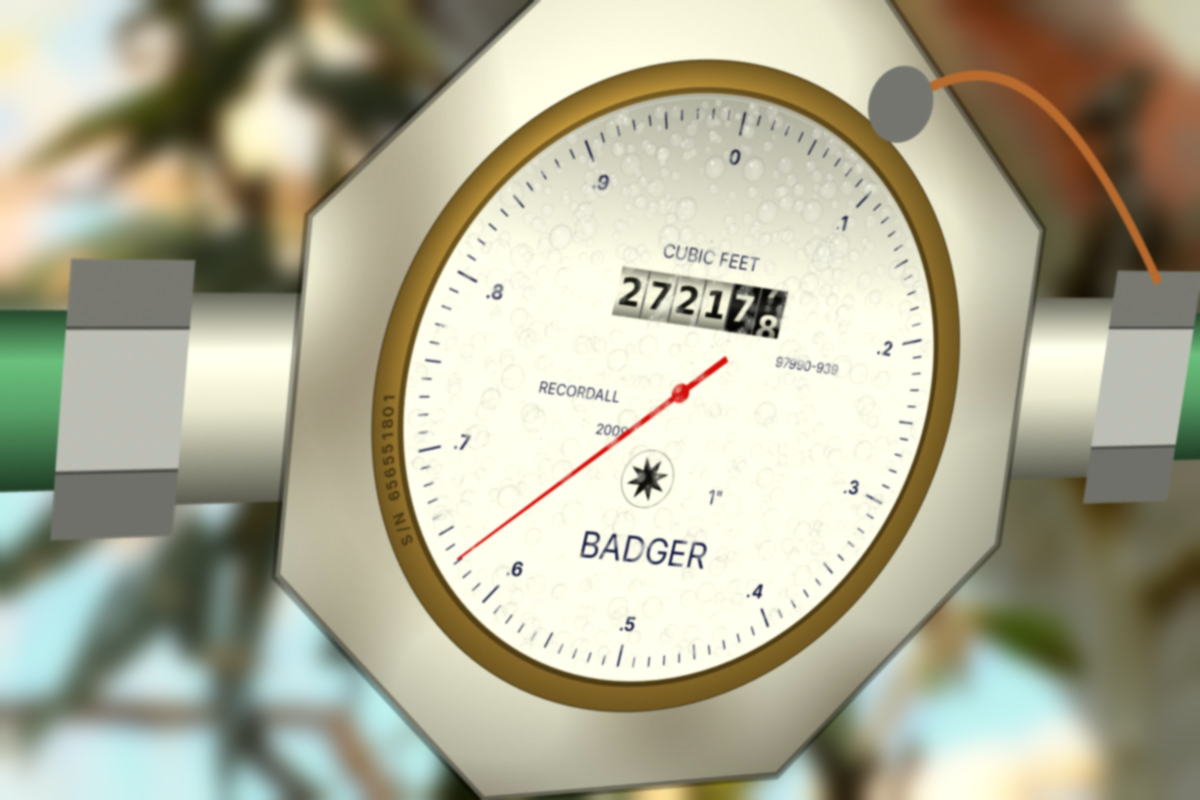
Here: 272177.63 ft³
